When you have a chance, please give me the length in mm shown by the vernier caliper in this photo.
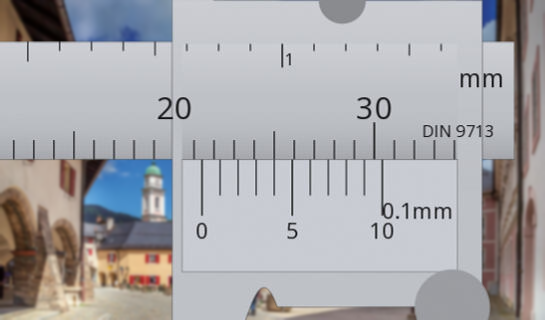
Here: 21.4 mm
